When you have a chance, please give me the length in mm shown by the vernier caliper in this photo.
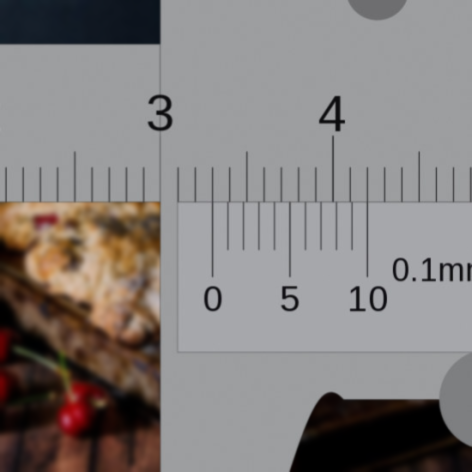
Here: 33.0 mm
